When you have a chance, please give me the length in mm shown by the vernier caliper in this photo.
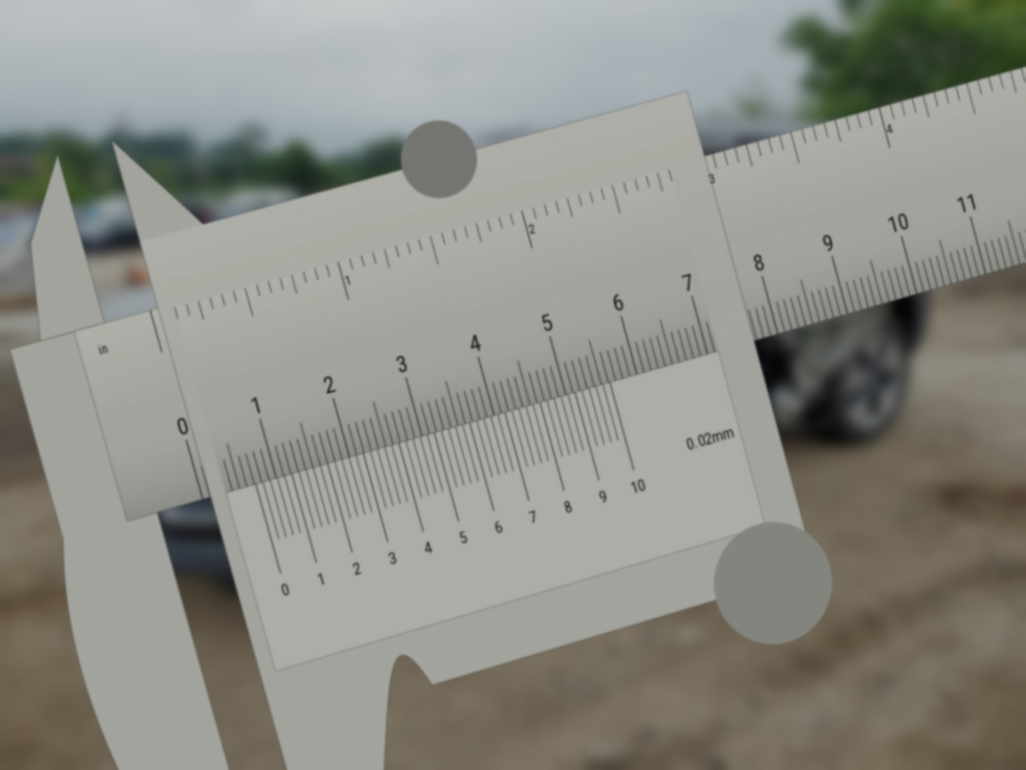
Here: 7.2 mm
